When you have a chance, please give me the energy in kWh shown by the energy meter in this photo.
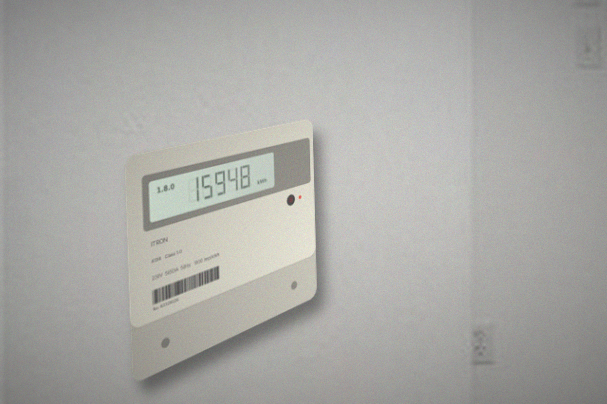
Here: 15948 kWh
